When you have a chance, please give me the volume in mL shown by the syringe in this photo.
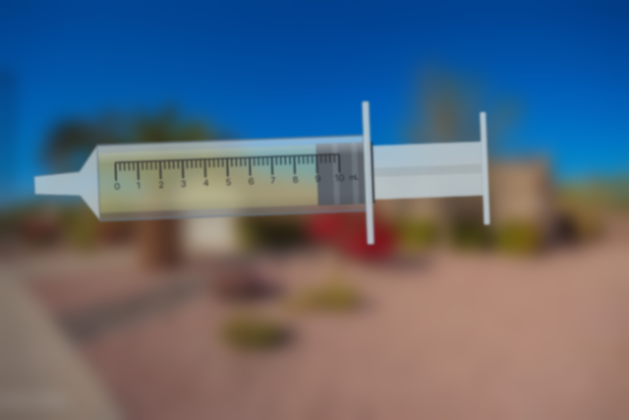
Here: 9 mL
